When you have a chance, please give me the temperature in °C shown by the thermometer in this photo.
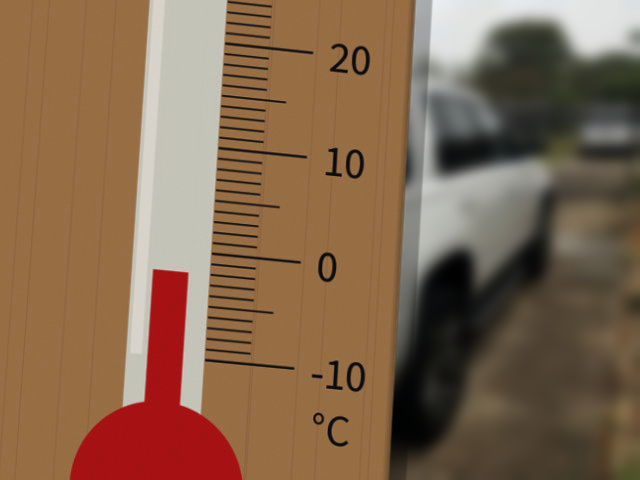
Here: -2 °C
